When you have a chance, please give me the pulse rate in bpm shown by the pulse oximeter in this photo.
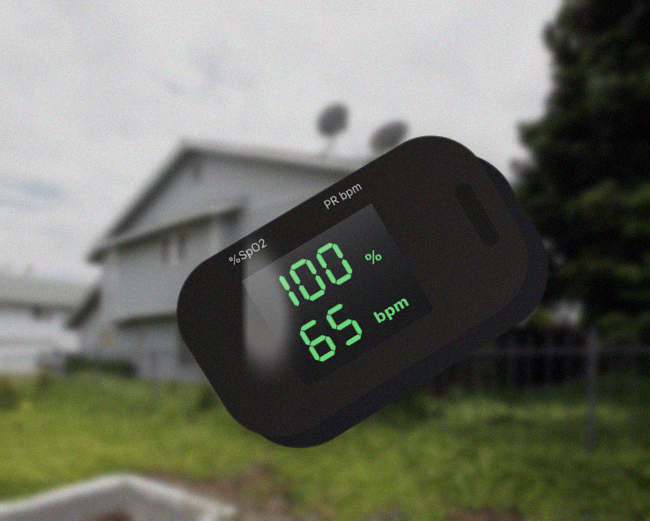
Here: 65 bpm
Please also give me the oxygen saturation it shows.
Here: 100 %
